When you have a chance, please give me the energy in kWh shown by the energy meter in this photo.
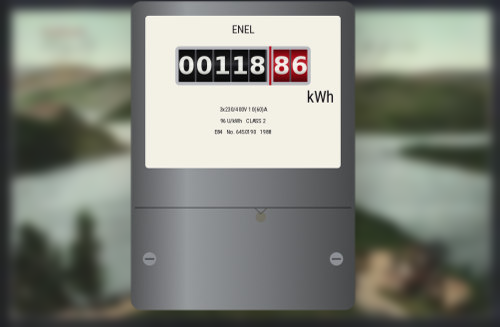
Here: 118.86 kWh
